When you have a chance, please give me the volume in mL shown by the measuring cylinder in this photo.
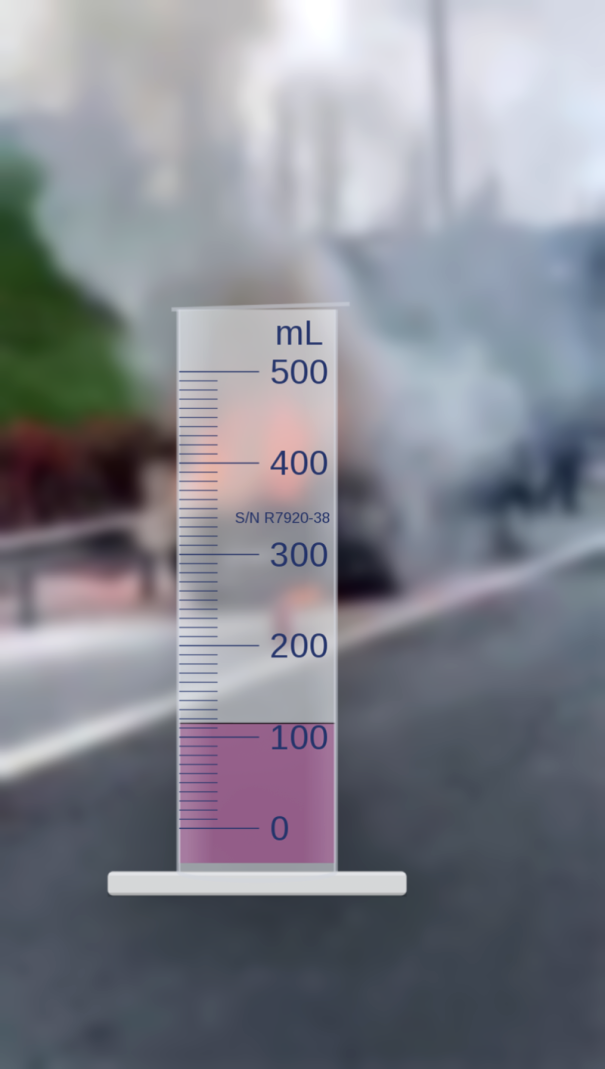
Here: 115 mL
